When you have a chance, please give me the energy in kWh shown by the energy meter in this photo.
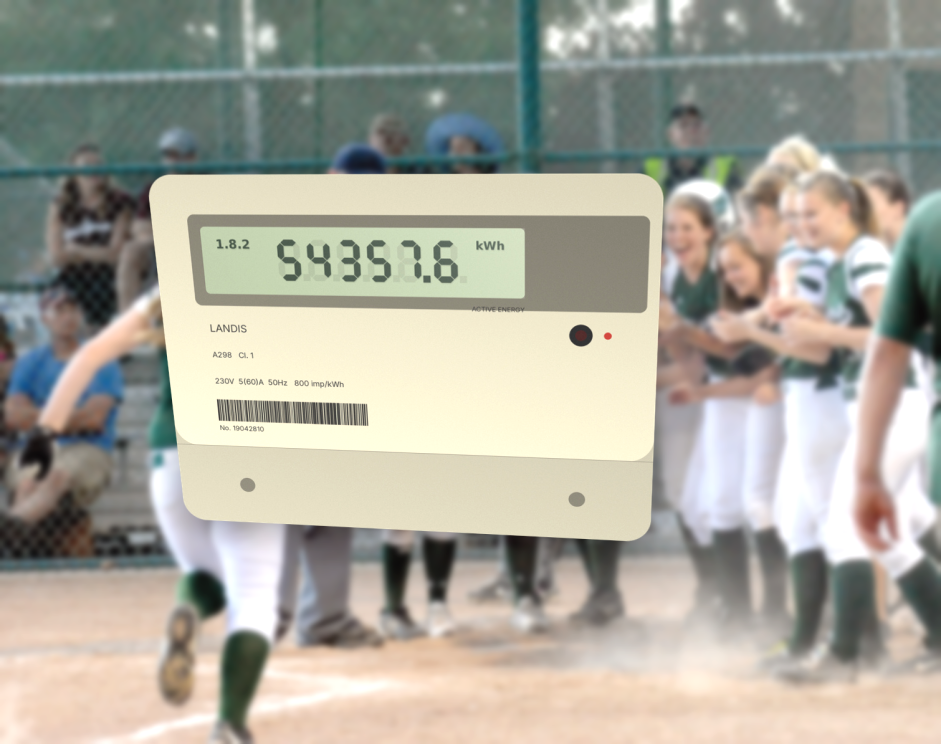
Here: 54357.6 kWh
